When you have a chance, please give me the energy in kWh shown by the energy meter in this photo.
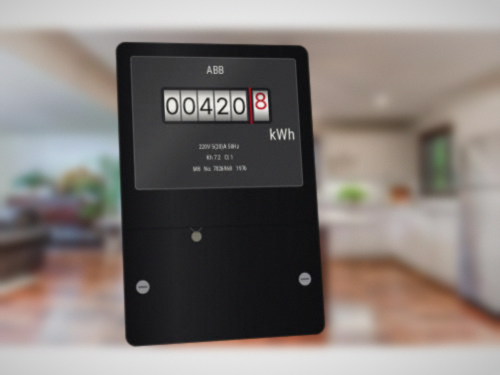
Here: 420.8 kWh
